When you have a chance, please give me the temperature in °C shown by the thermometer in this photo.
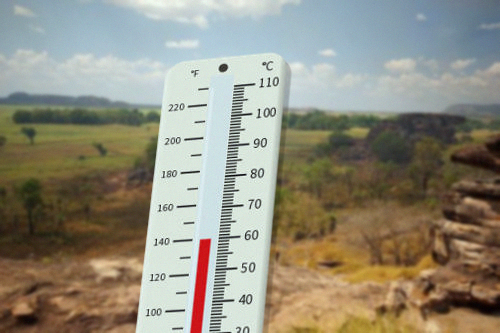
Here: 60 °C
